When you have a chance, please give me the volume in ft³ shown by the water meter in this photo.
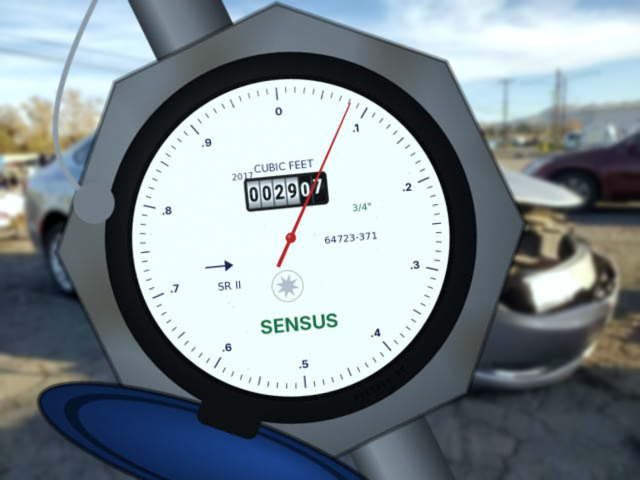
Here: 2907.08 ft³
